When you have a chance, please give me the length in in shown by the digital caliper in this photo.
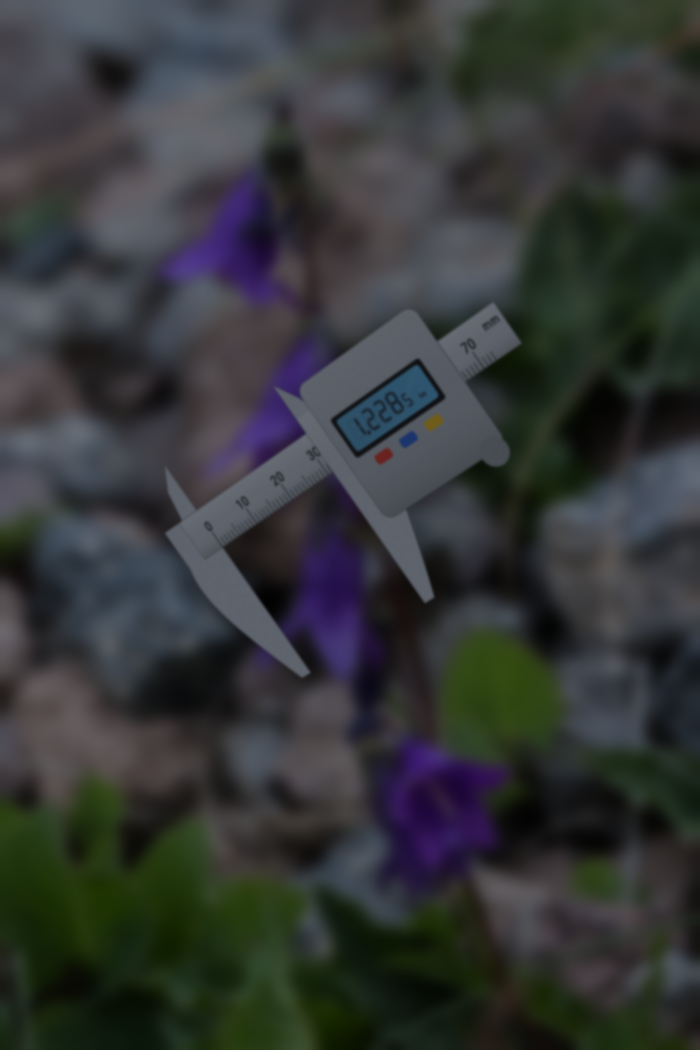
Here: 1.2285 in
